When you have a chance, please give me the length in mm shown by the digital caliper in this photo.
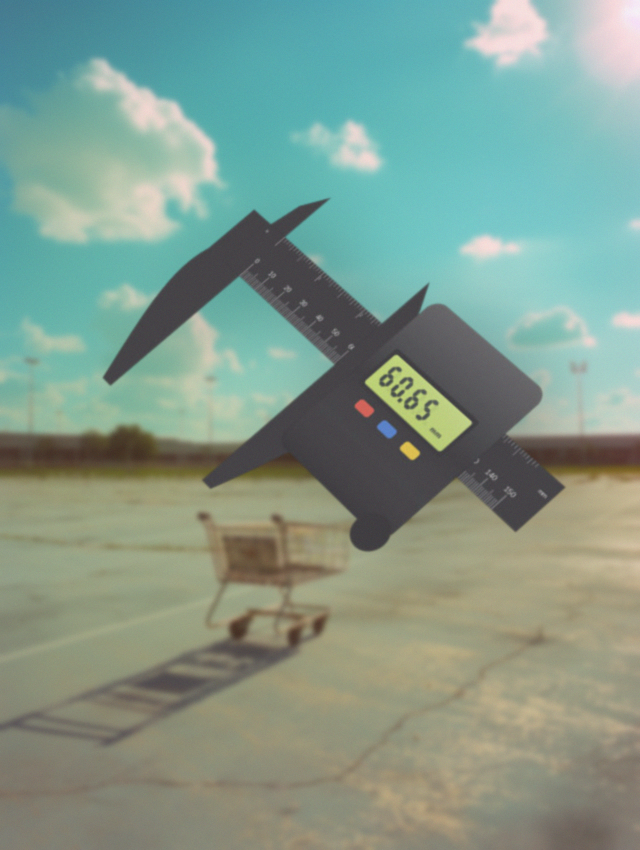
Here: 60.65 mm
